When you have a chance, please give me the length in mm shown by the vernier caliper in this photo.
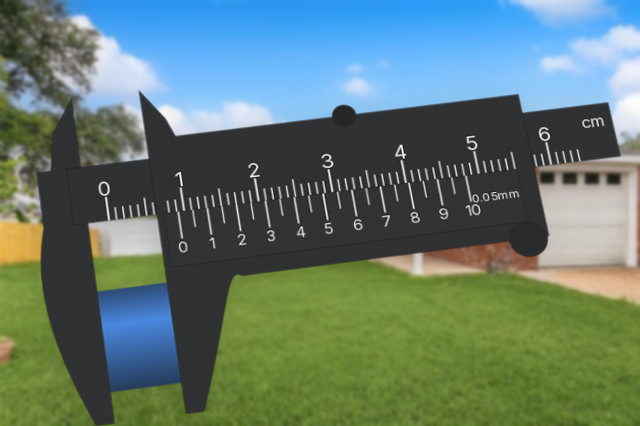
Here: 9.2 mm
